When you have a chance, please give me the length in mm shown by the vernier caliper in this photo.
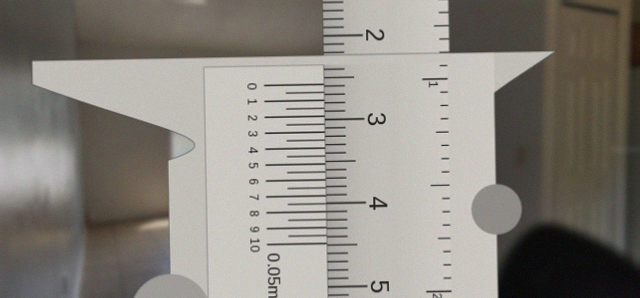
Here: 25.8 mm
